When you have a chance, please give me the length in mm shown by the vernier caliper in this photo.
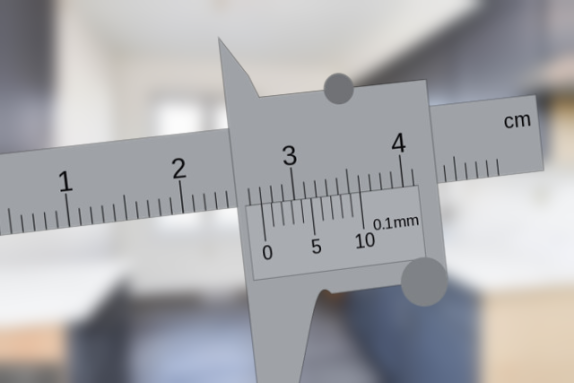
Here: 27.0 mm
